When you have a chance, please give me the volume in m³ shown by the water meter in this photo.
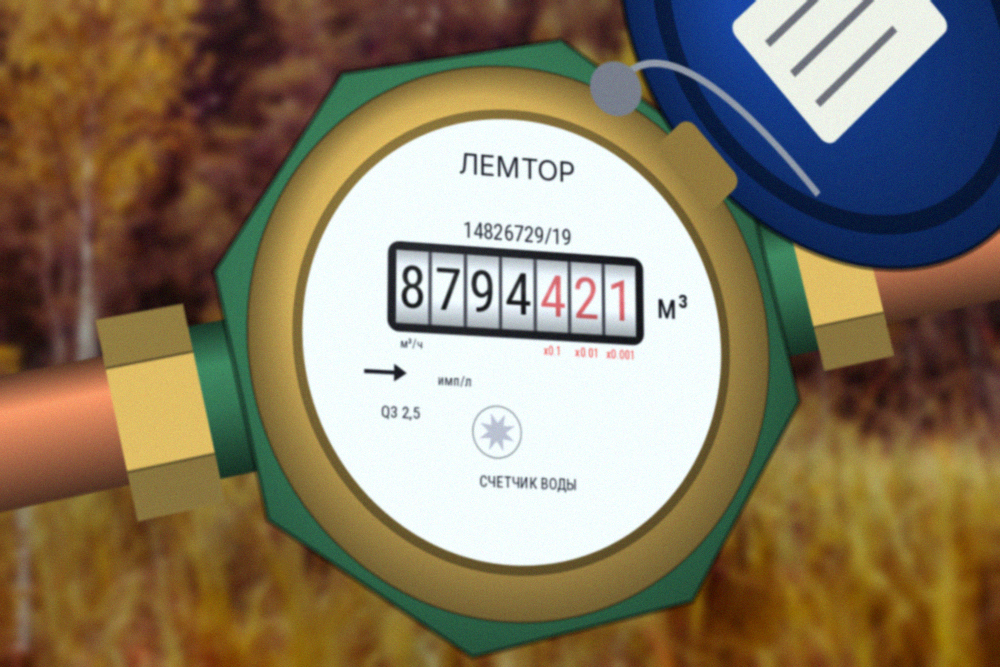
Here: 8794.421 m³
